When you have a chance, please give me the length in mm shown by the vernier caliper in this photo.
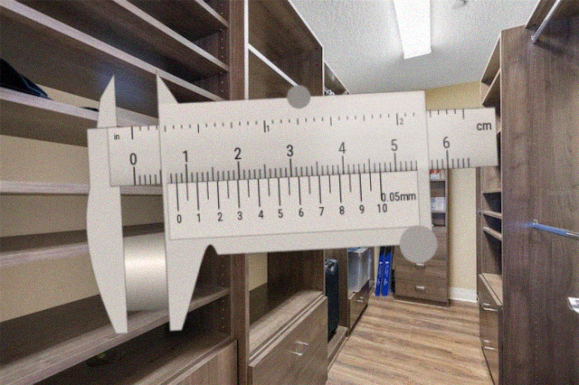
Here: 8.0 mm
